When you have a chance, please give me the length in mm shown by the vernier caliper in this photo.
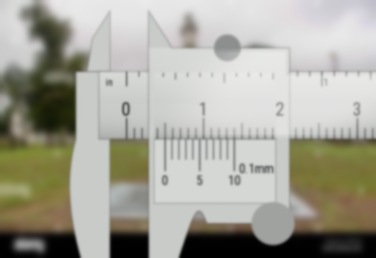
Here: 5.0 mm
